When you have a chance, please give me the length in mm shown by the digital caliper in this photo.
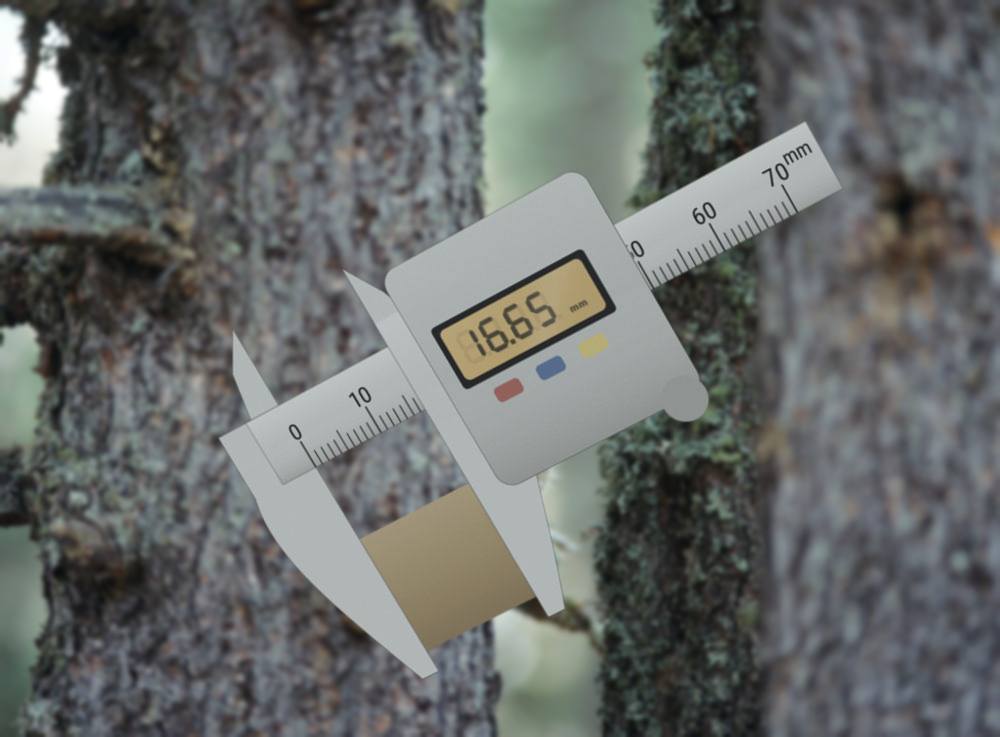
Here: 16.65 mm
